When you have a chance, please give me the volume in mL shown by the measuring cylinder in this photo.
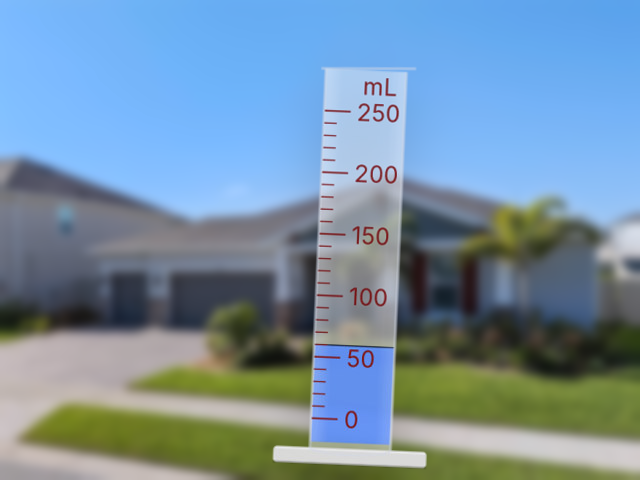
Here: 60 mL
